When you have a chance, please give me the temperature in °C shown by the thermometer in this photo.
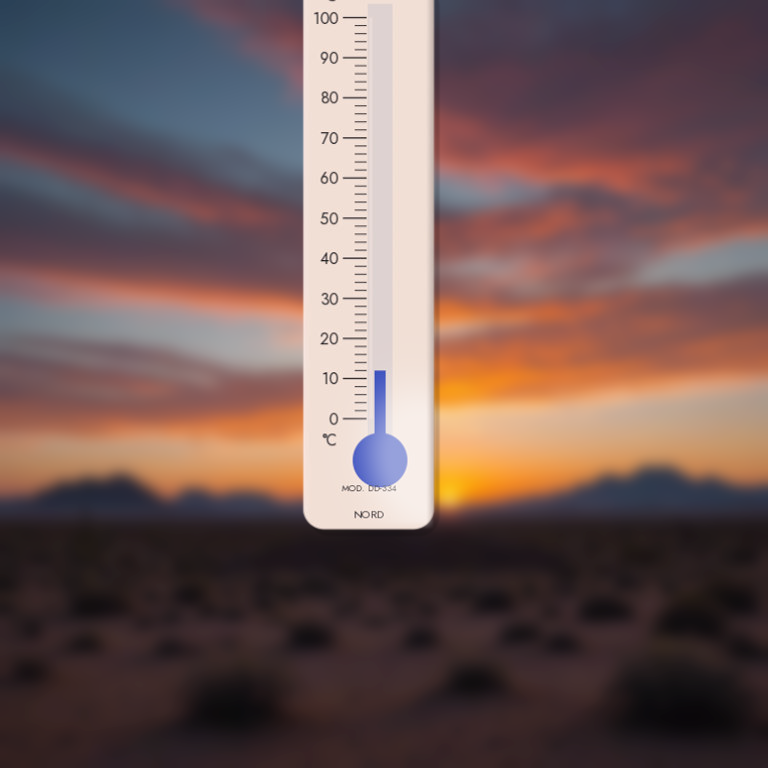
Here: 12 °C
